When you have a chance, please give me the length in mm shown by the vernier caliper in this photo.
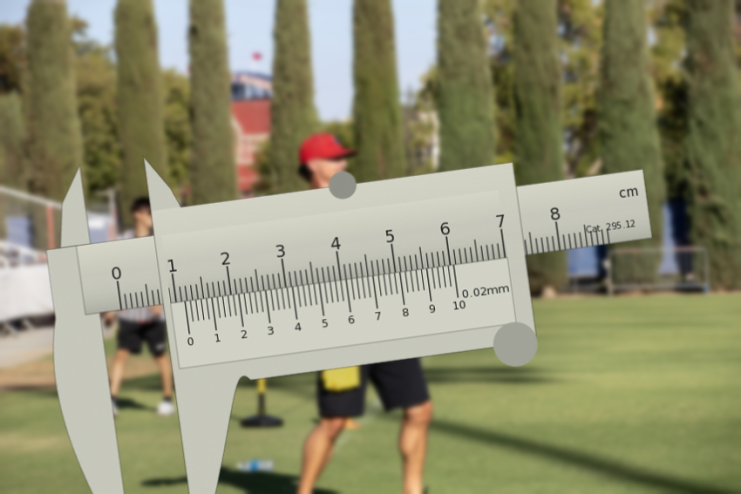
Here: 11.6 mm
